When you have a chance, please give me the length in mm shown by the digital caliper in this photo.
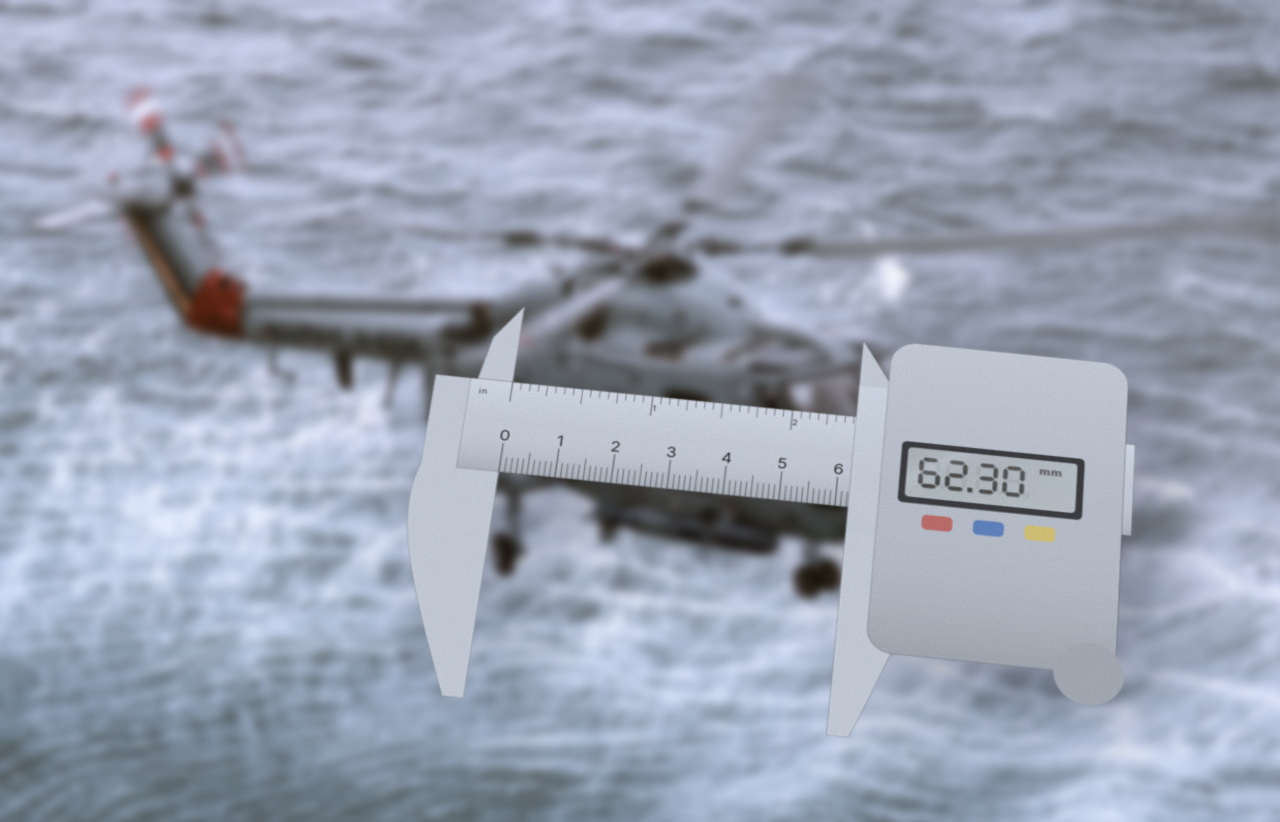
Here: 62.30 mm
